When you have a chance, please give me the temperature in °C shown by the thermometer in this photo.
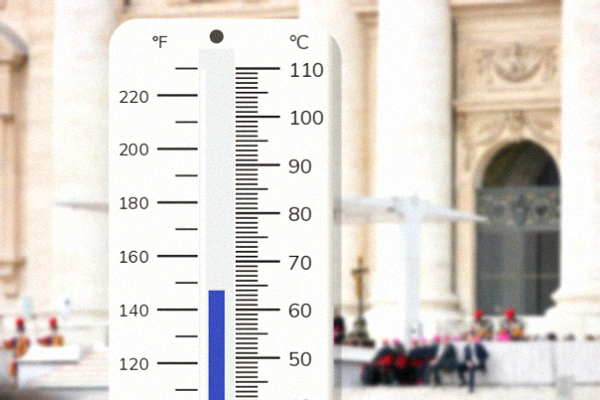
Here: 64 °C
